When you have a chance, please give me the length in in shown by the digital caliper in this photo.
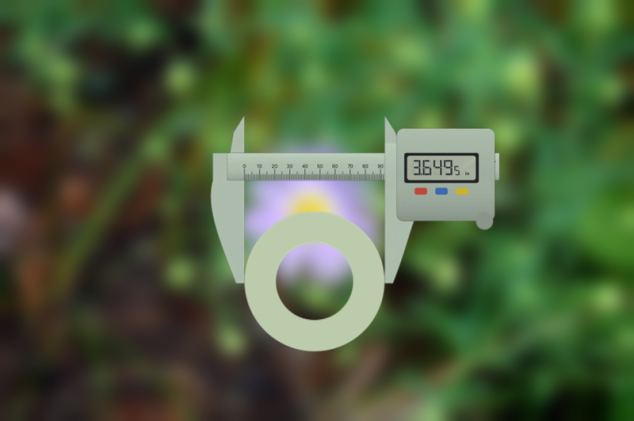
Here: 3.6495 in
